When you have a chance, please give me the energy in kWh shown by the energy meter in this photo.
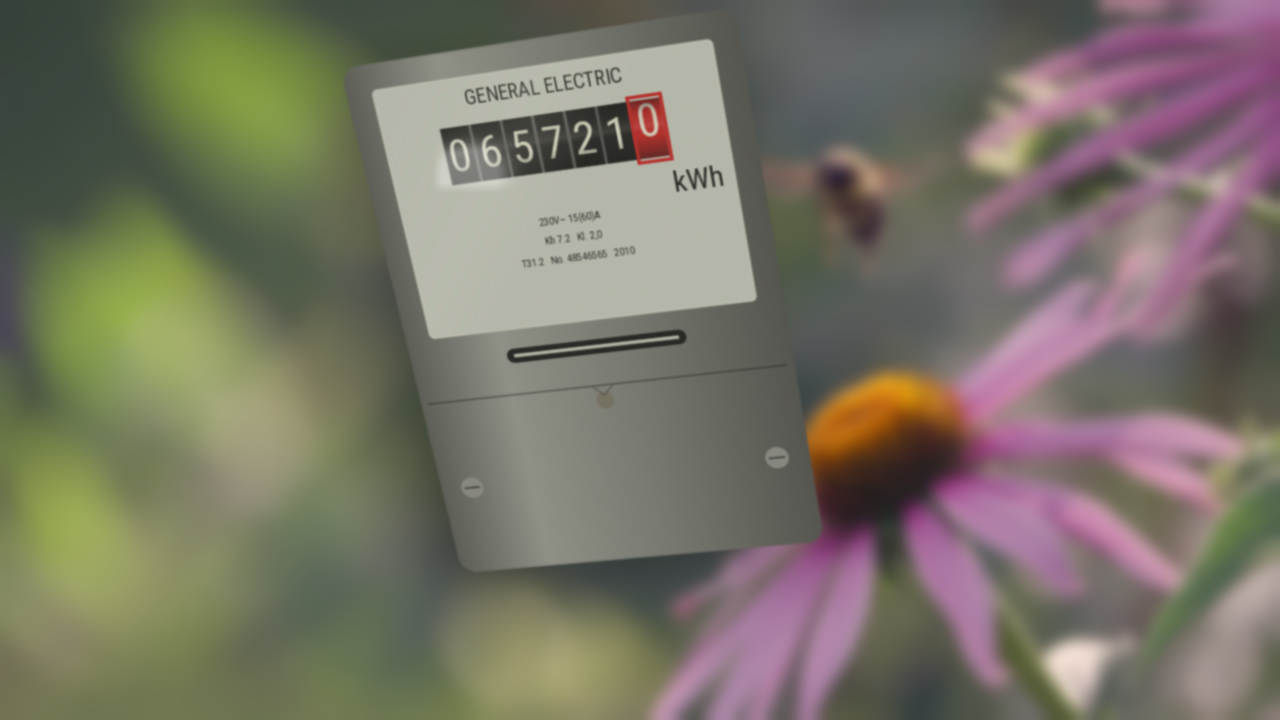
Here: 65721.0 kWh
